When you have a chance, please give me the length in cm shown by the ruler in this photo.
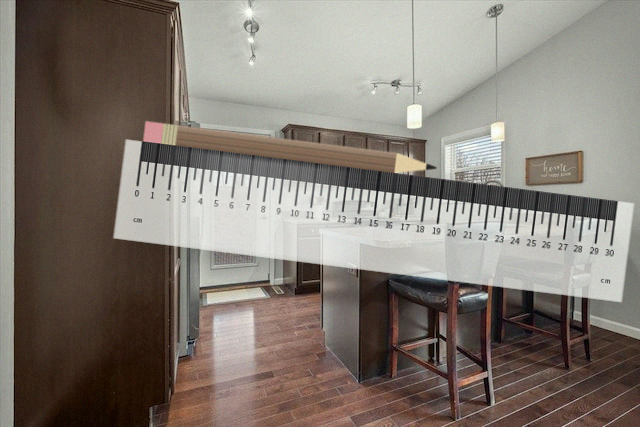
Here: 18.5 cm
